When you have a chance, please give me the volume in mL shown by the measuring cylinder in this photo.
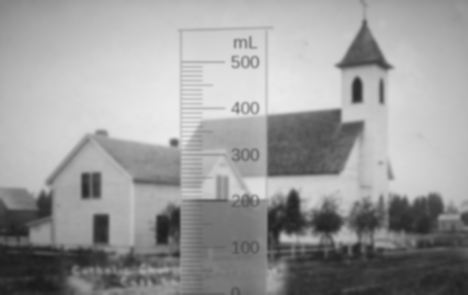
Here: 200 mL
